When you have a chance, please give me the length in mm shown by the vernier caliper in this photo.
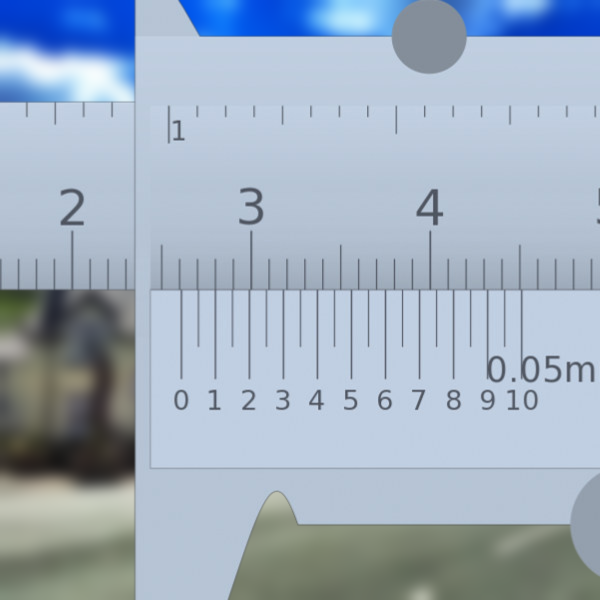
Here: 26.1 mm
